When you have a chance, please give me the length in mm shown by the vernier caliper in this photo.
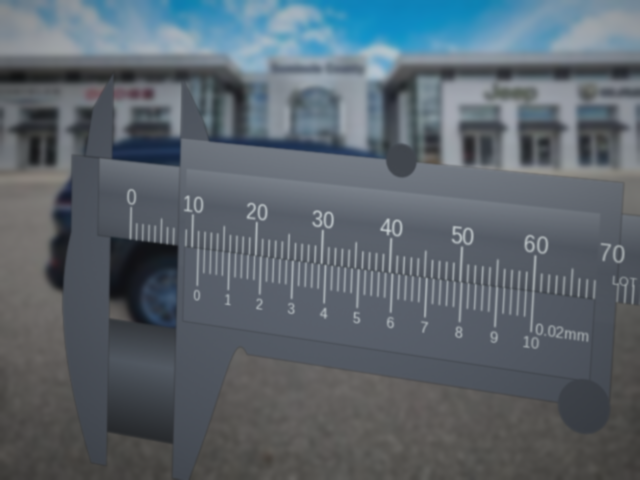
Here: 11.0 mm
